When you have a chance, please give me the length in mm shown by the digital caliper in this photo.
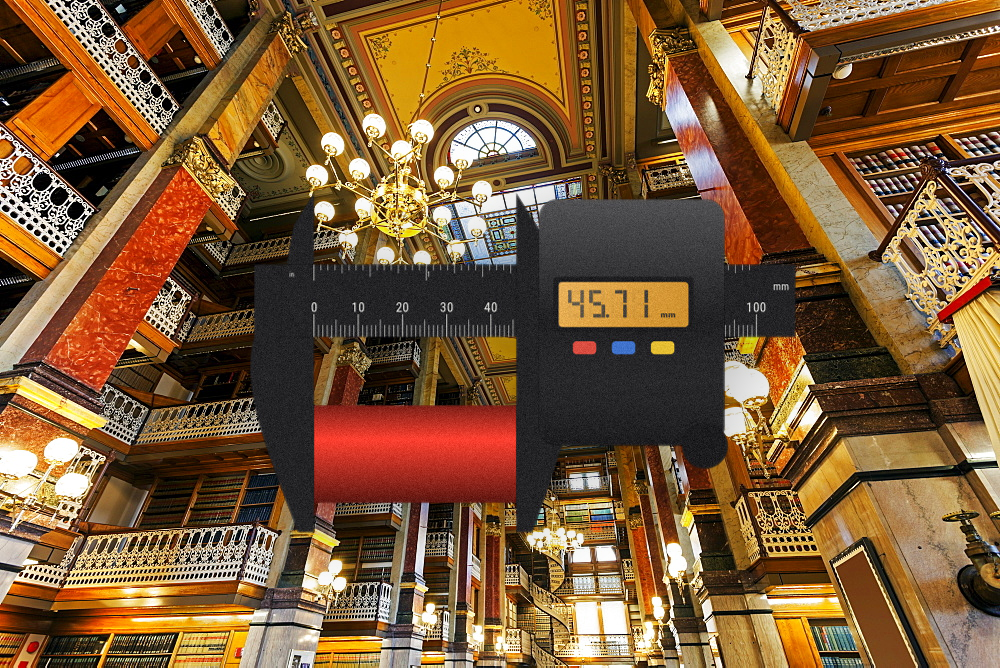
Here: 45.71 mm
